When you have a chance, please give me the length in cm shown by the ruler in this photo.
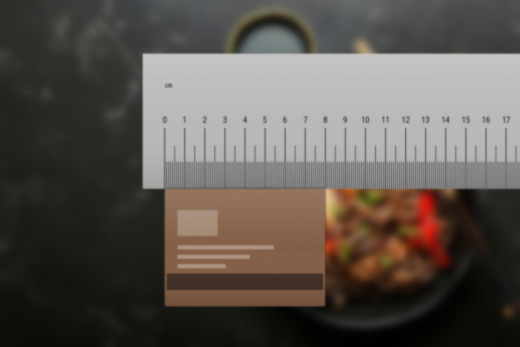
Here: 8 cm
